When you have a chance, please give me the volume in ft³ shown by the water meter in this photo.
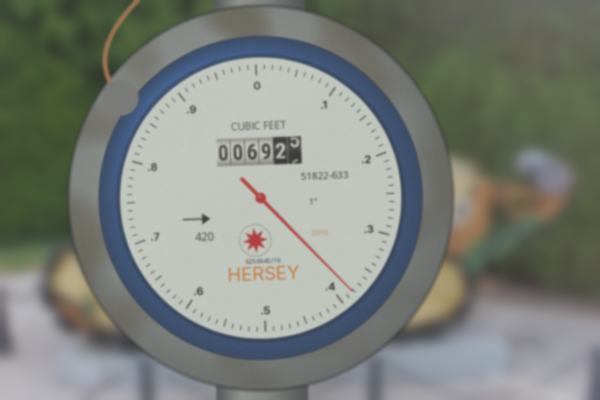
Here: 6925.38 ft³
